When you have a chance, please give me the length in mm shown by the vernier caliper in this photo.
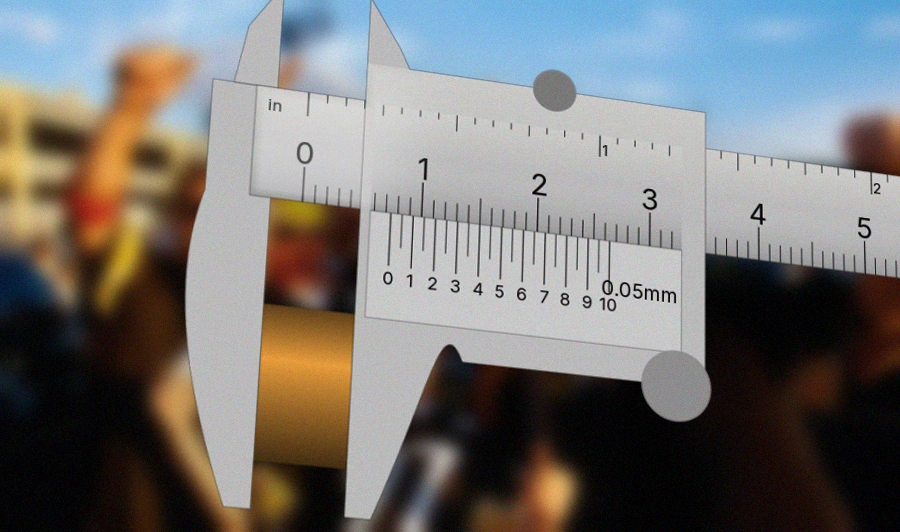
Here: 7.4 mm
